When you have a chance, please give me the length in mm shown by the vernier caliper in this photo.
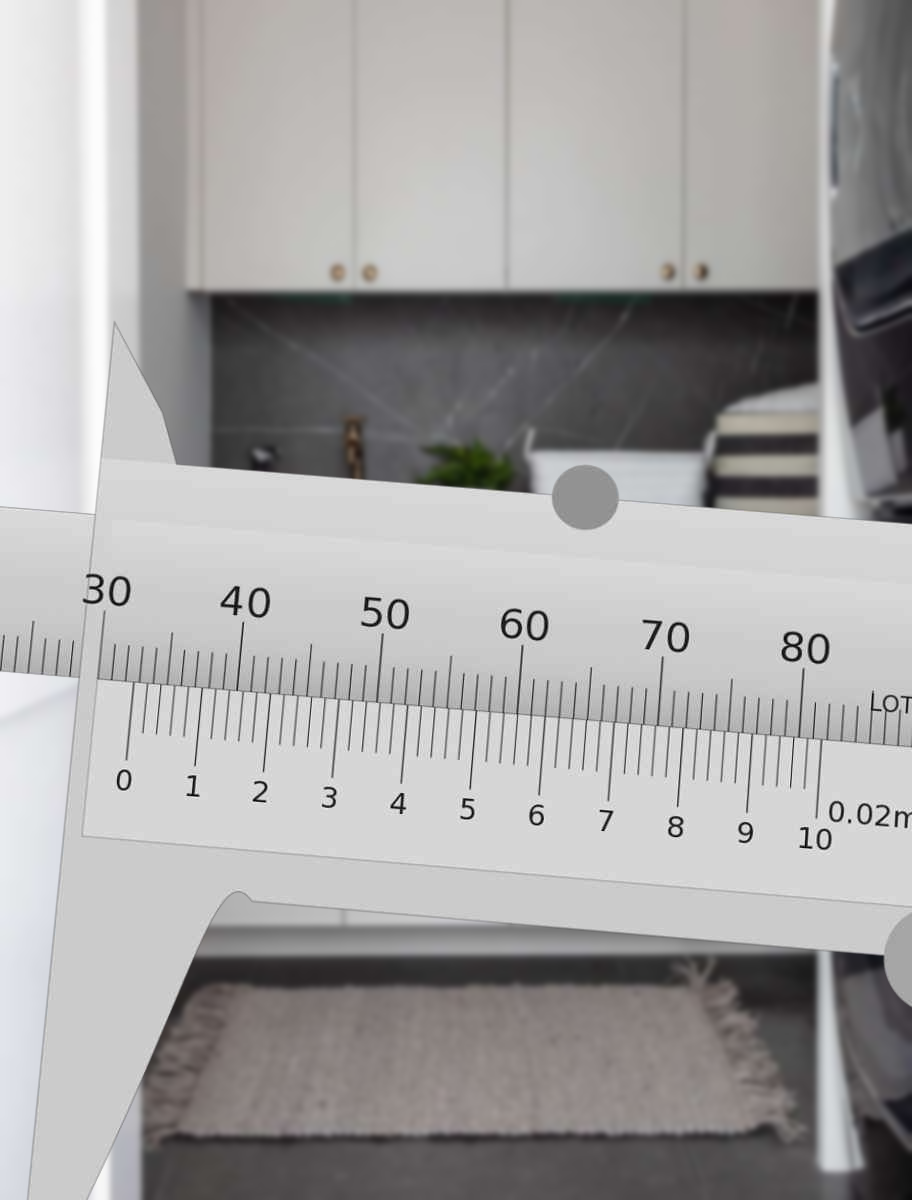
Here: 32.6 mm
